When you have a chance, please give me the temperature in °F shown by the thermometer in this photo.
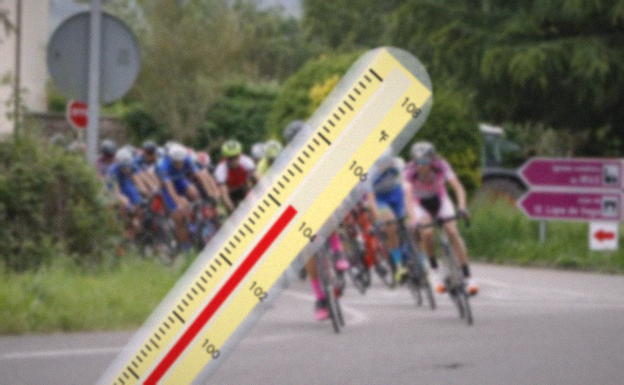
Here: 104.2 °F
